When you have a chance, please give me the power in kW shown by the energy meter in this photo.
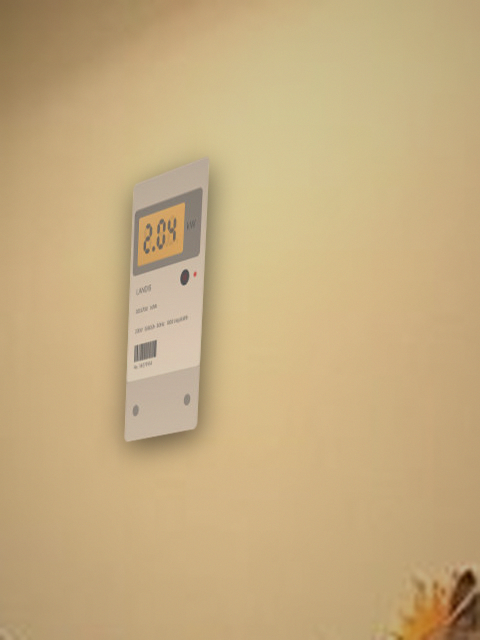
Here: 2.04 kW
